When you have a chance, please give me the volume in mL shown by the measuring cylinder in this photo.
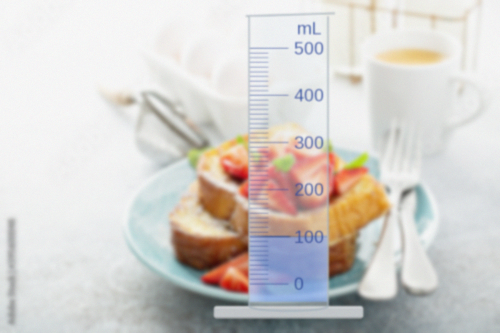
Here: 100 mL
